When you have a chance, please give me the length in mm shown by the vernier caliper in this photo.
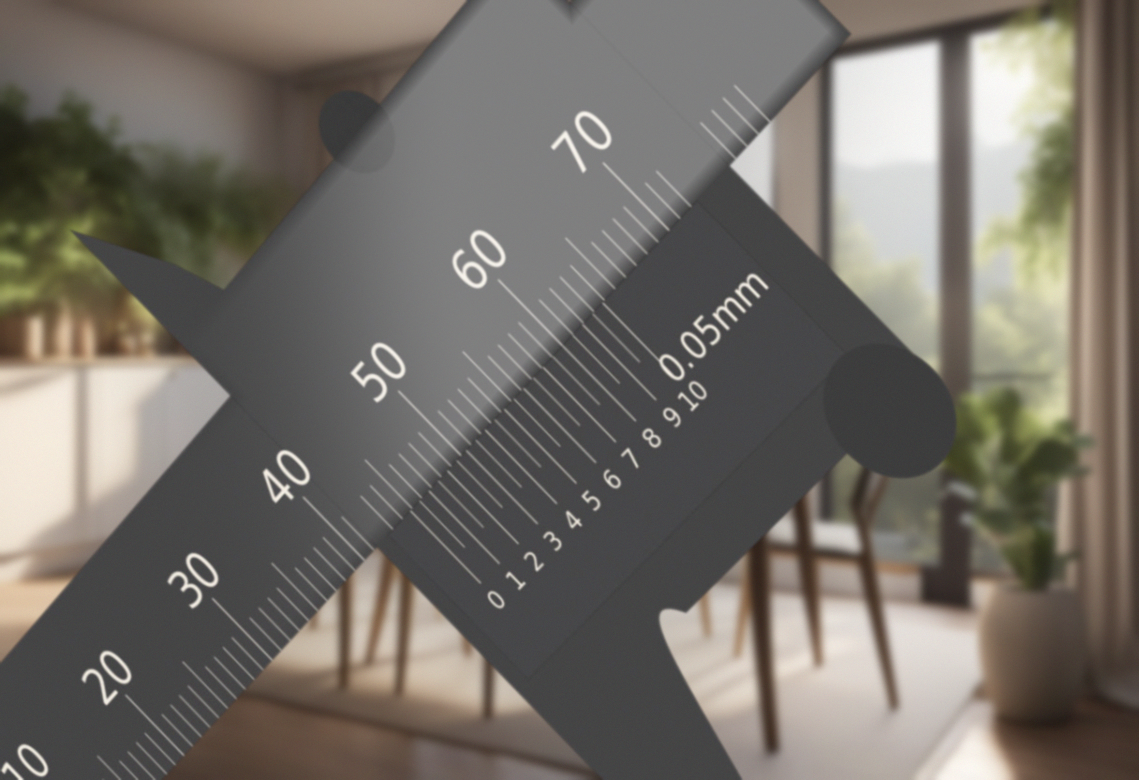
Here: 44.8 mm
